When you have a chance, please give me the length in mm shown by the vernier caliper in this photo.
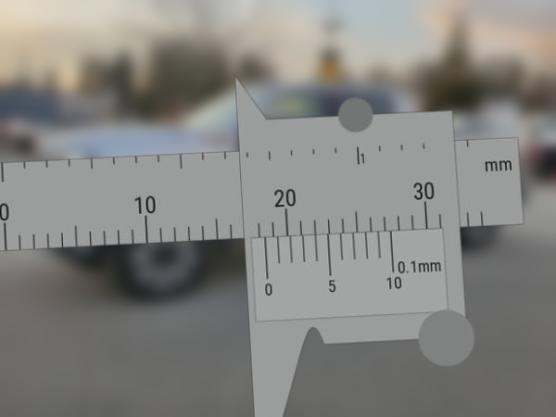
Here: 18.4 mm
